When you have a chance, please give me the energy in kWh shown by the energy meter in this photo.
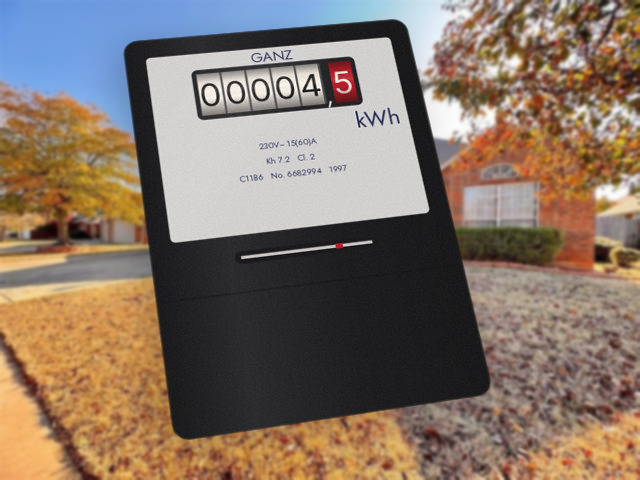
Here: 4.5 kWh
